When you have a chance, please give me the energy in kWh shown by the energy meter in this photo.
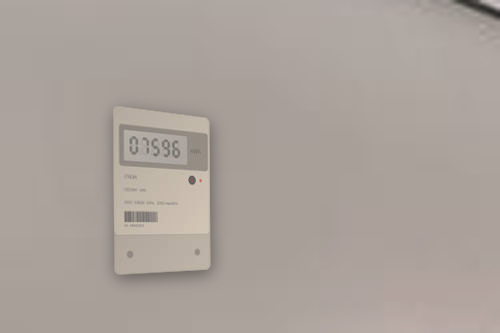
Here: 7596 kWh
